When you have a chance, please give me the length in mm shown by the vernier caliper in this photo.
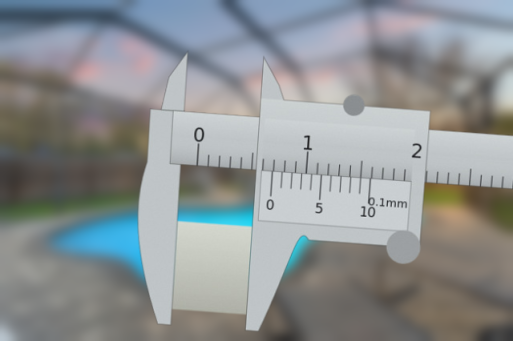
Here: 6.9 mm
